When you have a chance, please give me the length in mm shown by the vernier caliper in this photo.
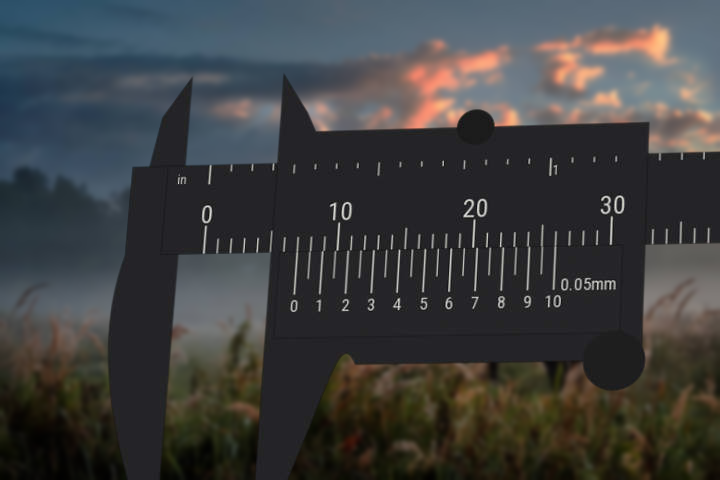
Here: 7.0 mm
